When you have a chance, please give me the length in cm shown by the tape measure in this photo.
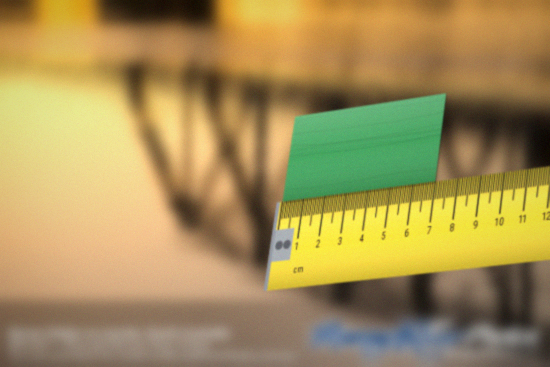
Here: 7 cm
